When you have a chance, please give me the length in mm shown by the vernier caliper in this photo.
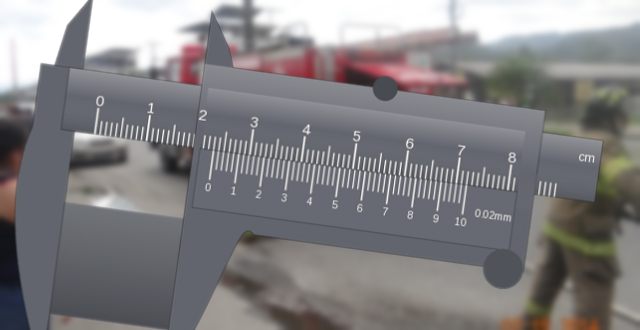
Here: 23.0 mm
